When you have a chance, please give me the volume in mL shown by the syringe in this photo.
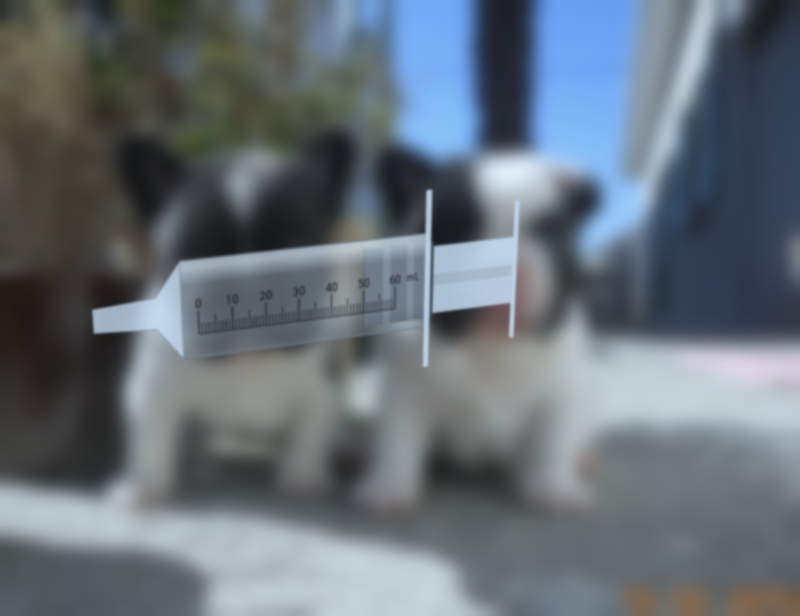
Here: 50 mL
